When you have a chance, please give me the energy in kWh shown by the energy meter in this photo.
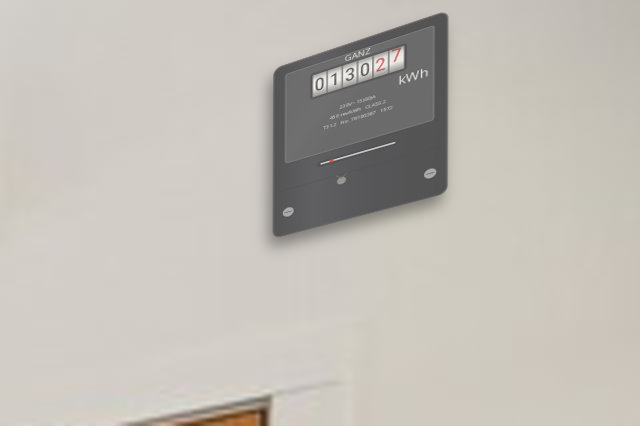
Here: 130.27 kWh
